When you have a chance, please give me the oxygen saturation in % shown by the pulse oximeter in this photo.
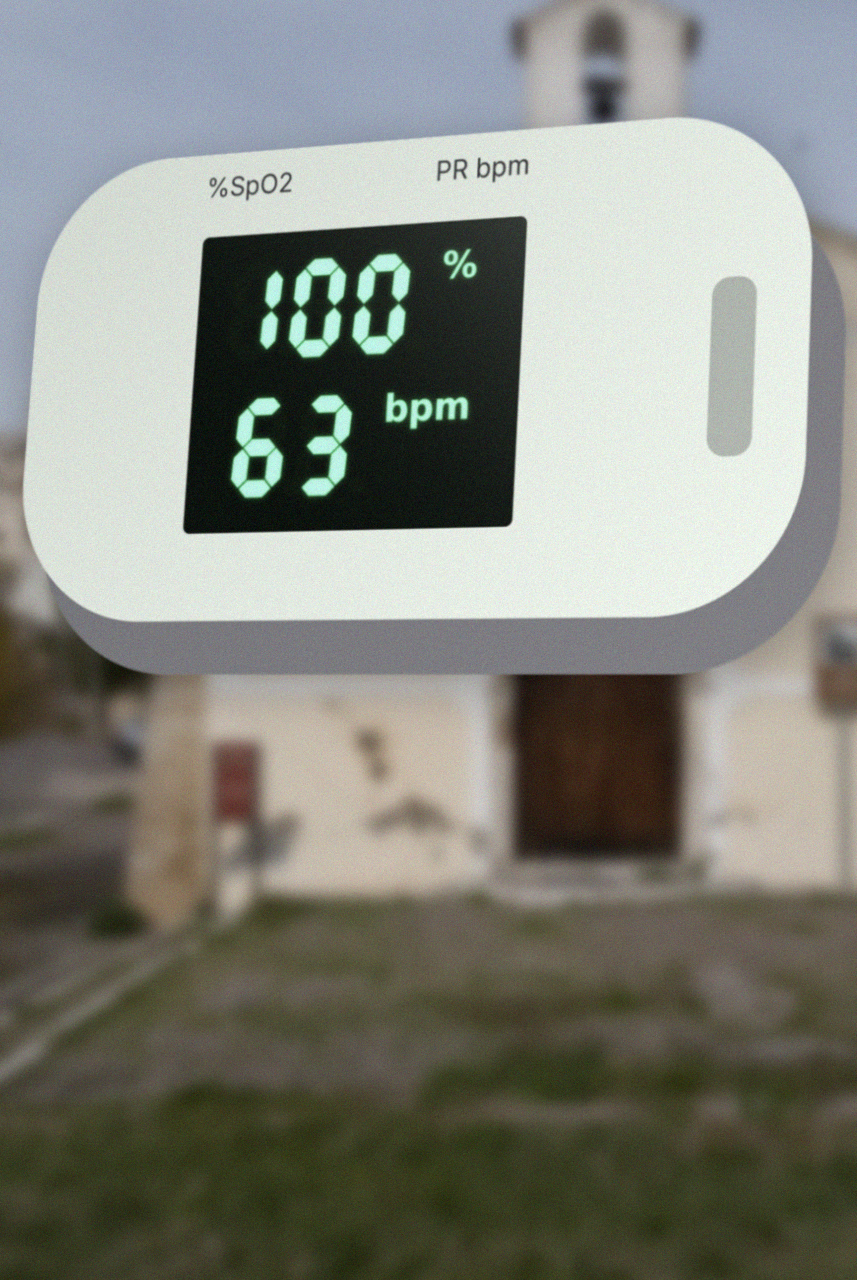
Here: 100 %
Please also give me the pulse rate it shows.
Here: 63 bpm
